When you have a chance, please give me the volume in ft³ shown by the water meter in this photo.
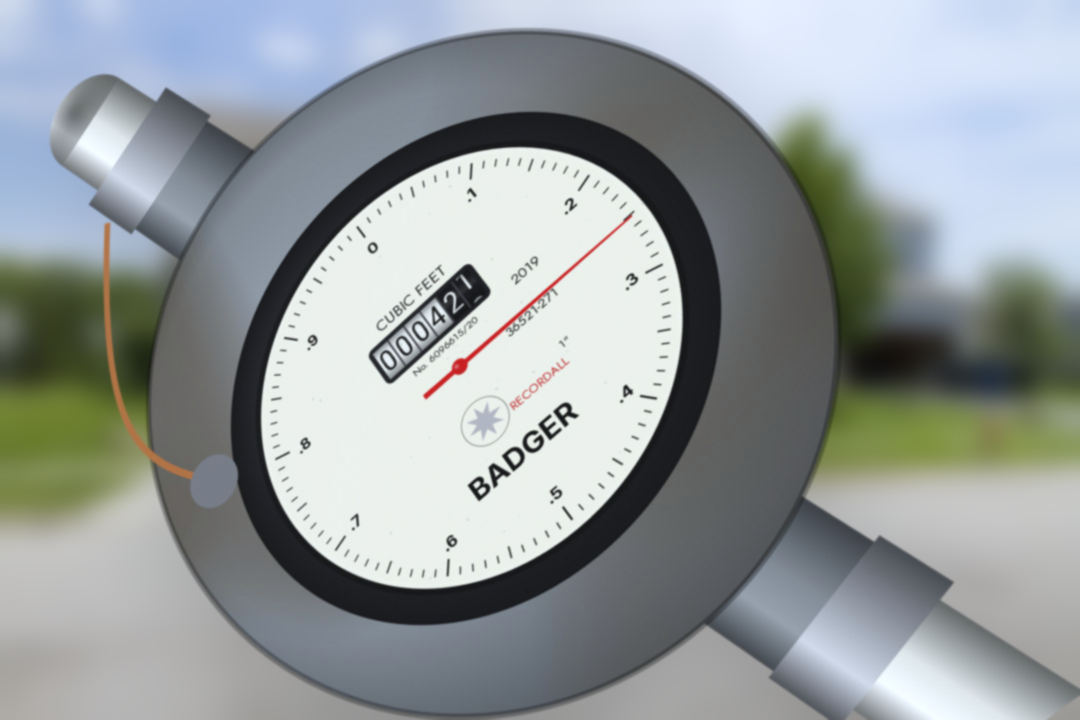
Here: 421.25 ft³
